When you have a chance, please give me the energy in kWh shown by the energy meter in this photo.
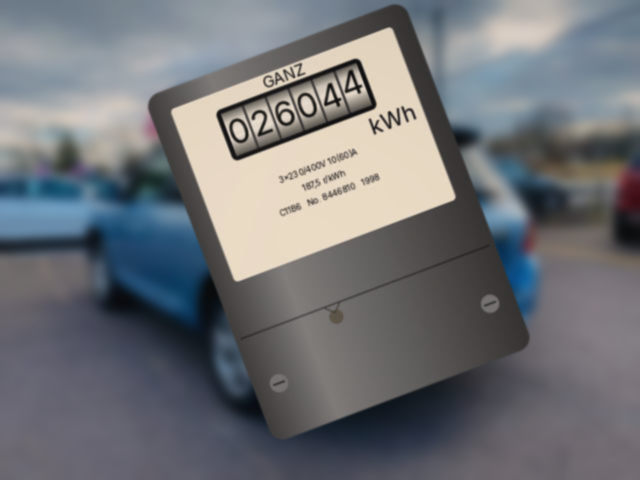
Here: 26044 kWh
